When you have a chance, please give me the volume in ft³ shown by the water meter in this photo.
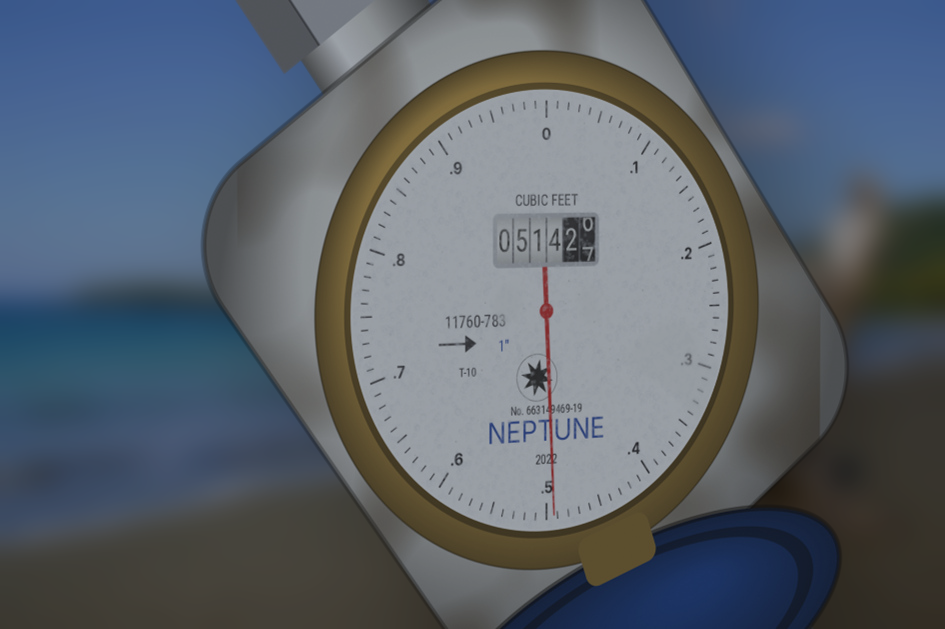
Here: 51426.49 ft³
